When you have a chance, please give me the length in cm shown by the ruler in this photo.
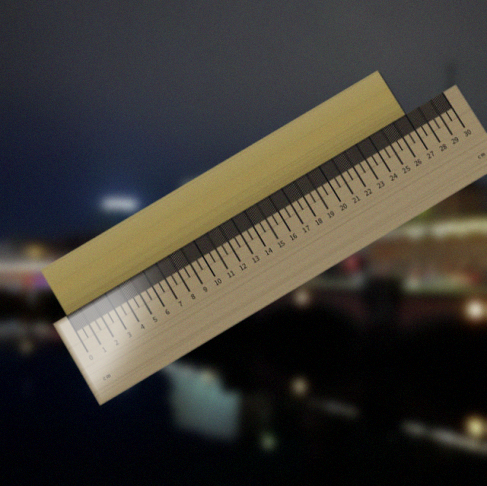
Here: 27 cm
